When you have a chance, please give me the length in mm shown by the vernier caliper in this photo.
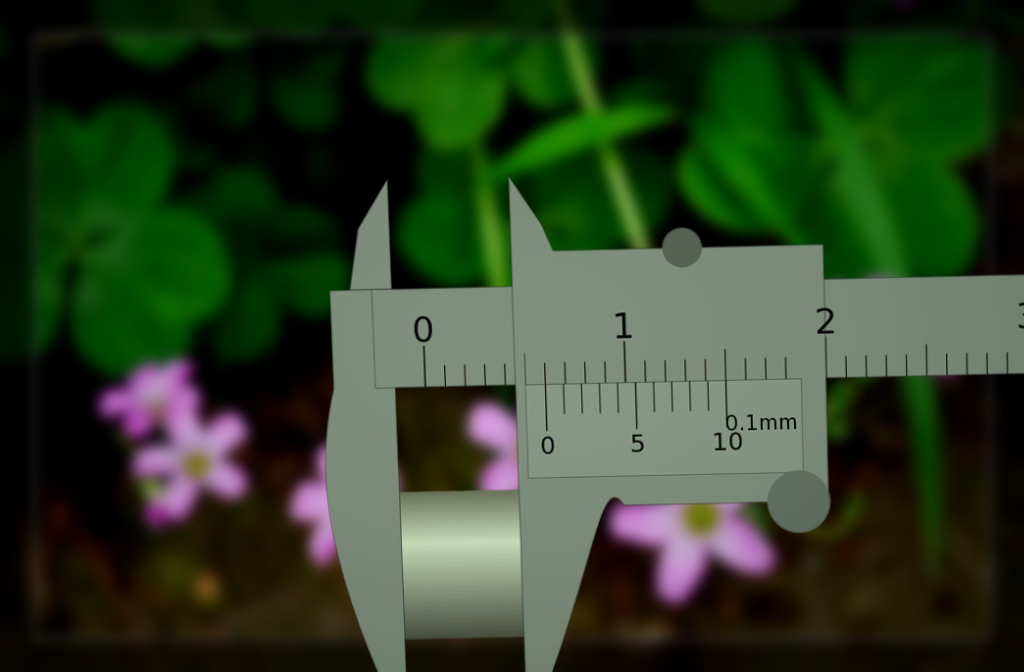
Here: 6.0 mm
